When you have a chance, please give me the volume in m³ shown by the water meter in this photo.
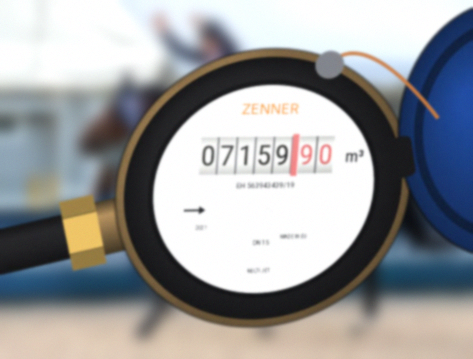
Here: 7159.90 m³
